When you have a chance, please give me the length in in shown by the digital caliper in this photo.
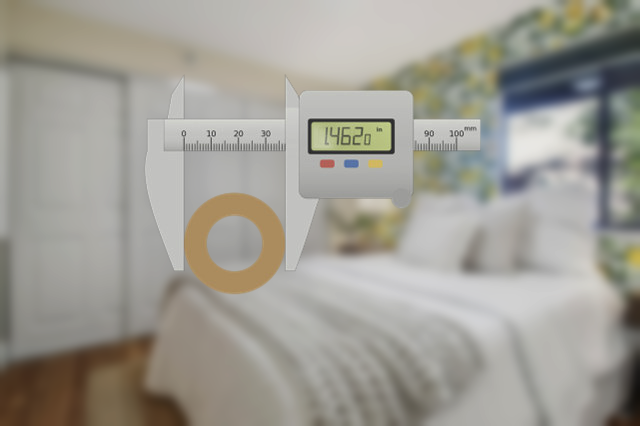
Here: 1.4620 in
